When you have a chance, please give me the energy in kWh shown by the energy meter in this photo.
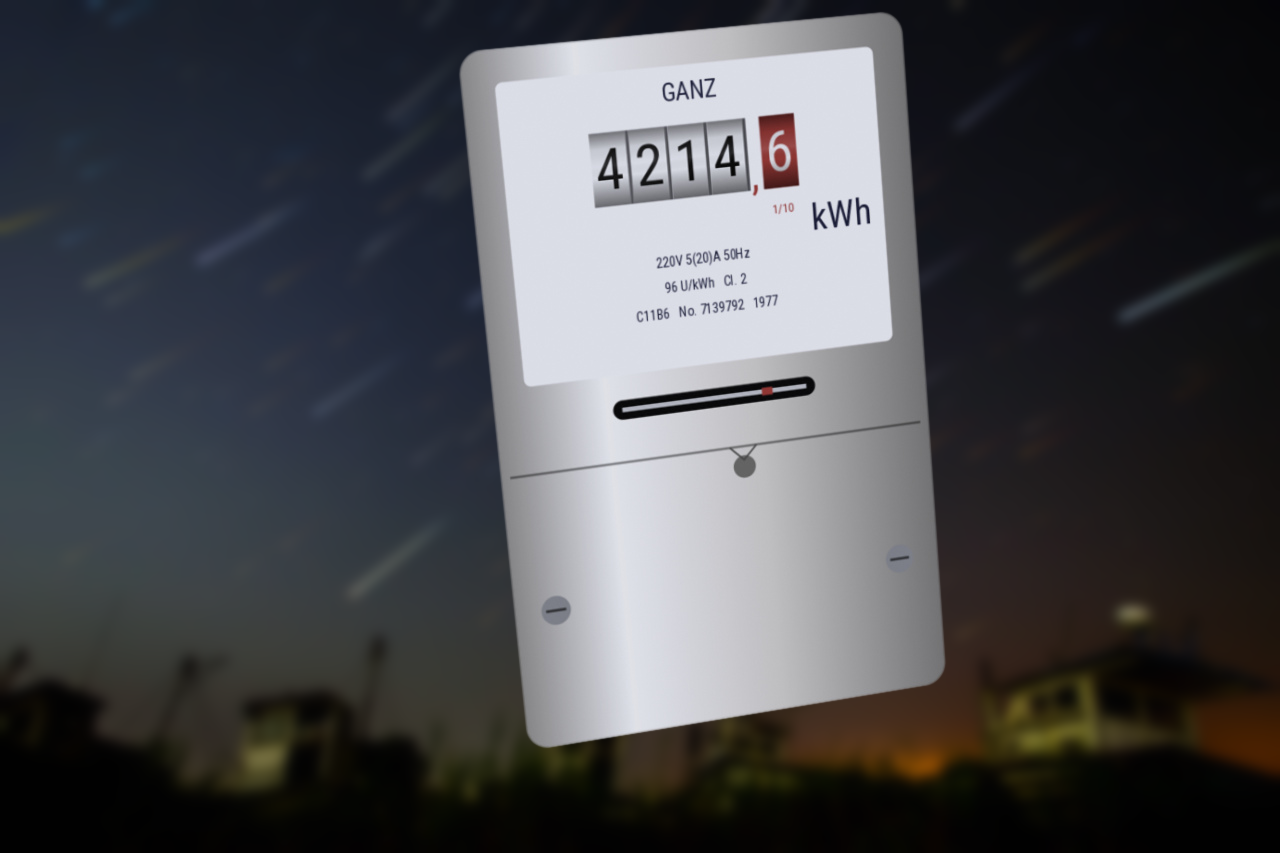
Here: 4214.6 kWh
